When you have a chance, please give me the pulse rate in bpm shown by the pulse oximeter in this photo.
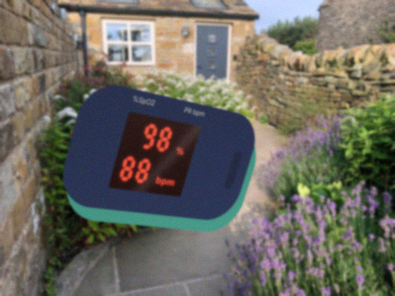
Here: 88 bpm
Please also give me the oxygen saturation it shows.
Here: 98 %
